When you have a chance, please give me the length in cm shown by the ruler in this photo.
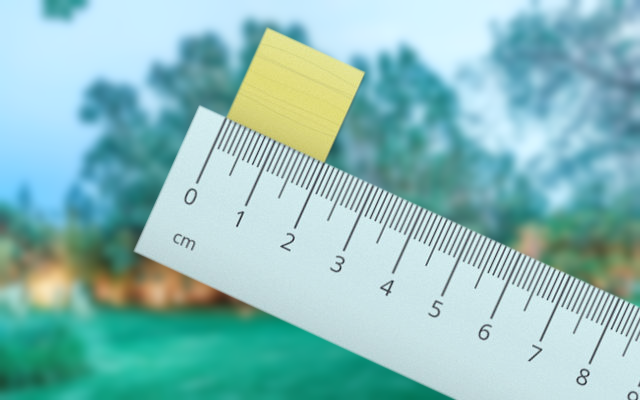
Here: 2 cm
